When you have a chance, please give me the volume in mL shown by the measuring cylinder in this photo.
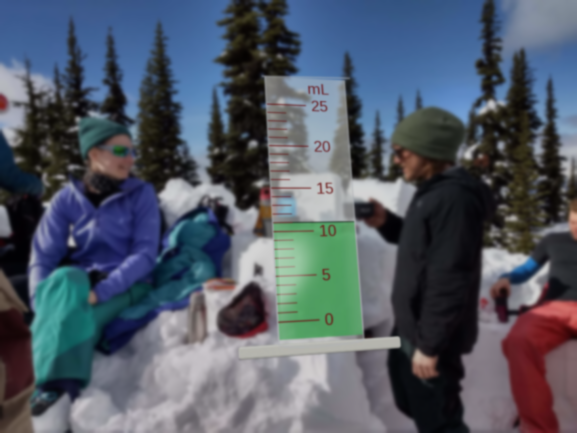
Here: 11 mL
